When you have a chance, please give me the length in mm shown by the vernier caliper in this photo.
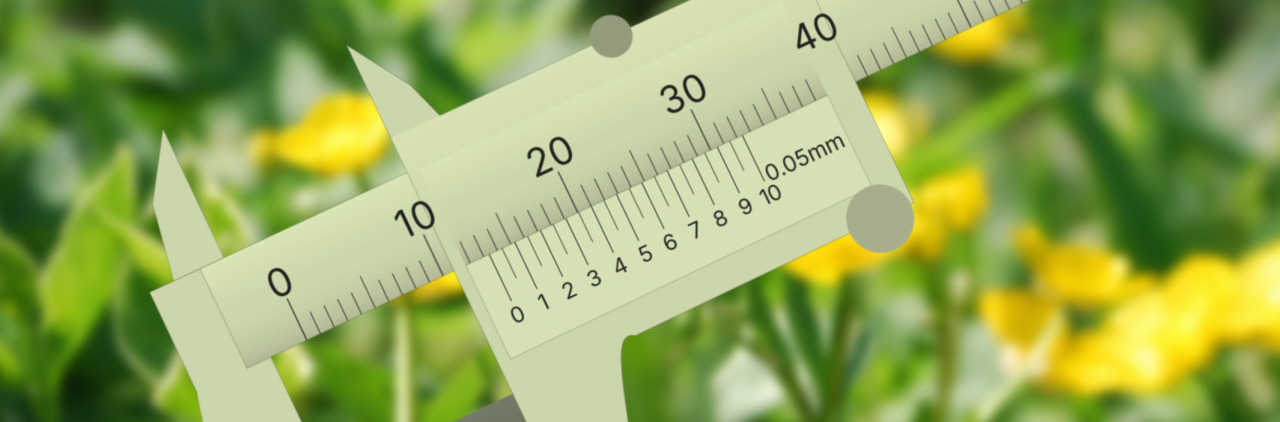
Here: 13.4 mm
